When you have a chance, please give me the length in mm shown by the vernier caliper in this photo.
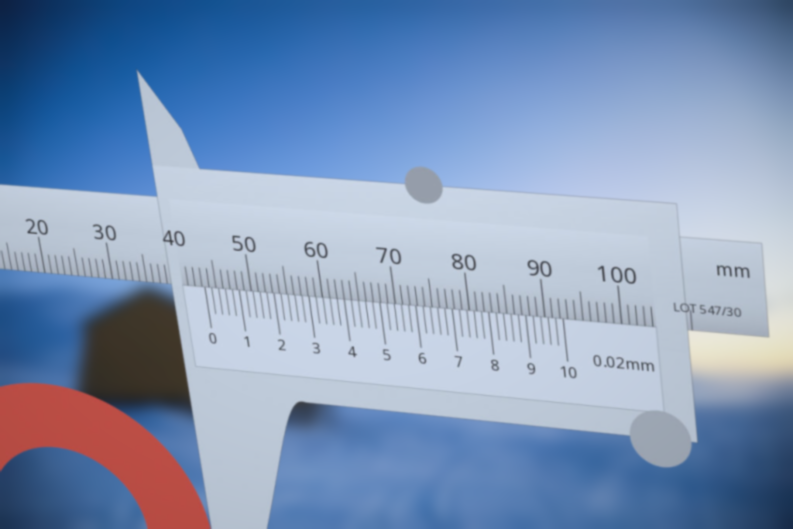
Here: 43.4 mm
